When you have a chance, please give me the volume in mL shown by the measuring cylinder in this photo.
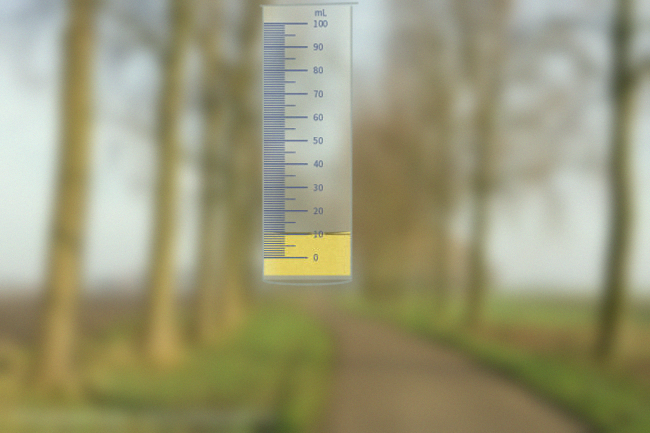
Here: 10 mL
